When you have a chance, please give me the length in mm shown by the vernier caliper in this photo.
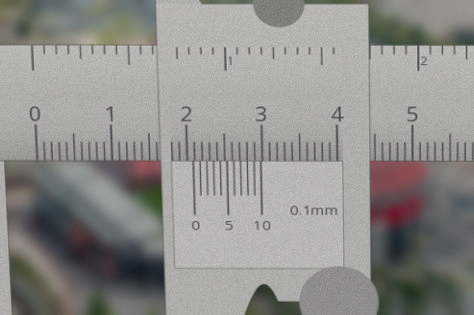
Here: 20.8 mm
